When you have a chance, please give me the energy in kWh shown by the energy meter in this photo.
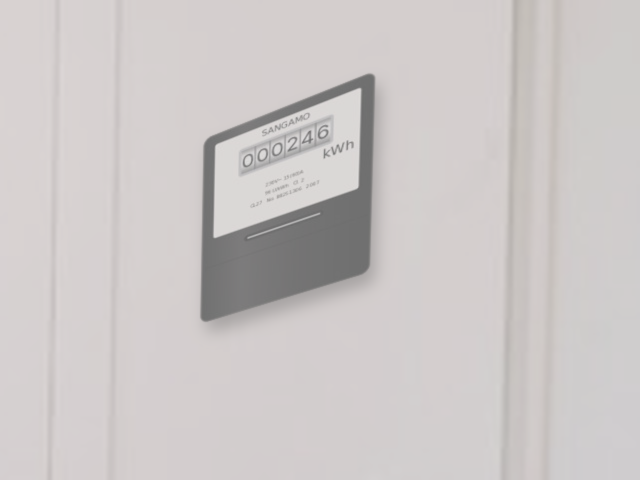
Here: 246 kWh
